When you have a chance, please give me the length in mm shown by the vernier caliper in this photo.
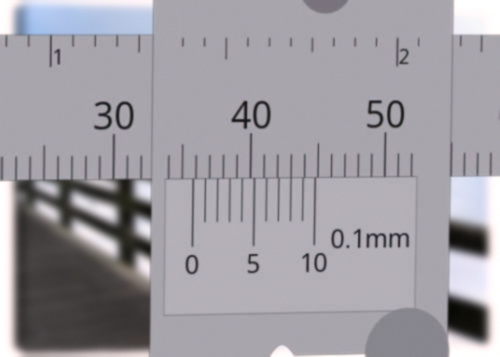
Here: 35.8 mm
